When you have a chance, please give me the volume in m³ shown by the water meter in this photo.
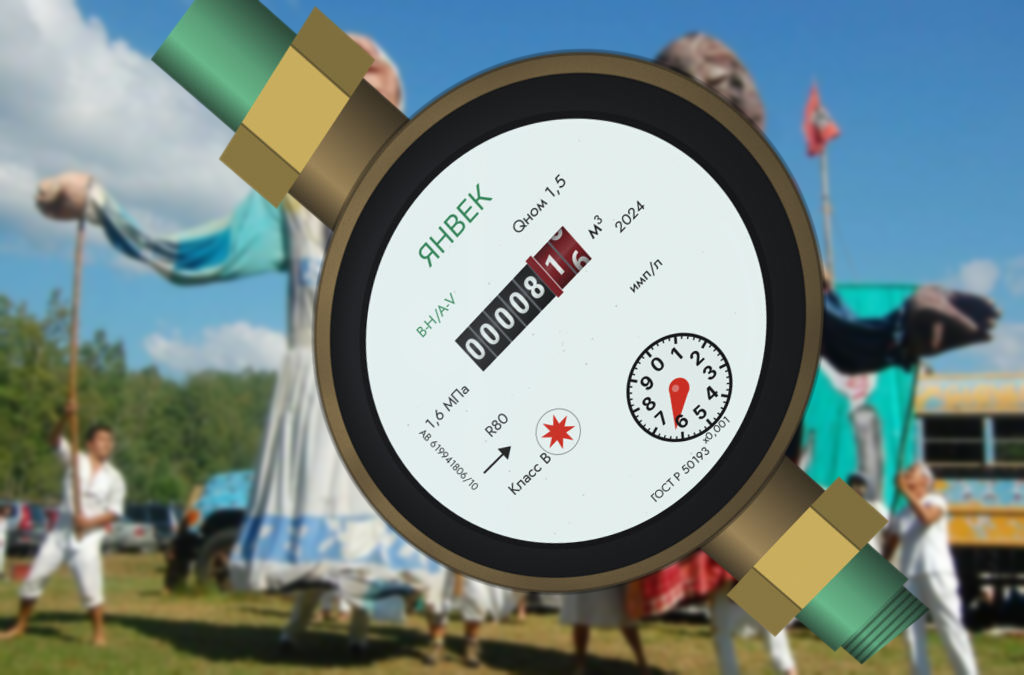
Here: 8.156 m³
